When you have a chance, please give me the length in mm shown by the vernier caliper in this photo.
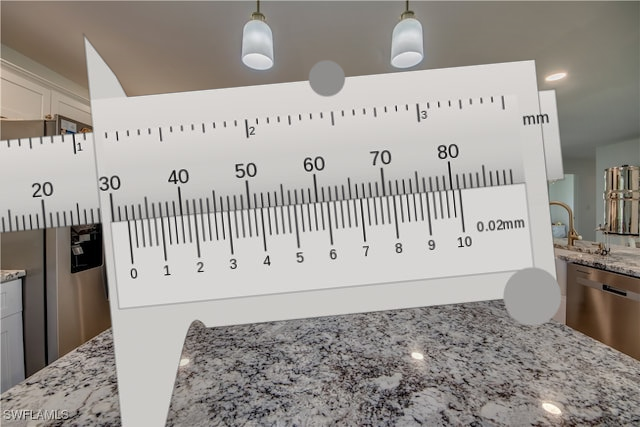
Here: 32.2 mm
